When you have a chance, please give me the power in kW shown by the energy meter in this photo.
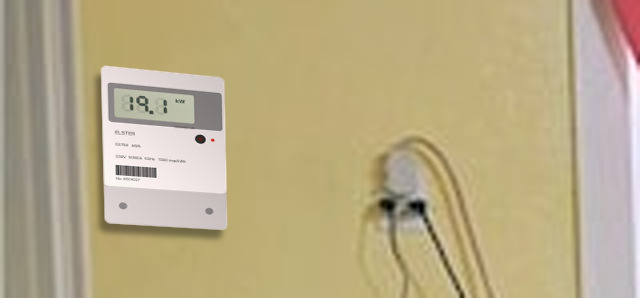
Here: 19.1 kW
